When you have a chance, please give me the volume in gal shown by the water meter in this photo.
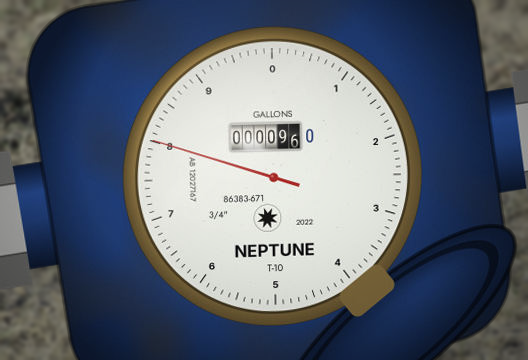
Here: 958.0 gal
